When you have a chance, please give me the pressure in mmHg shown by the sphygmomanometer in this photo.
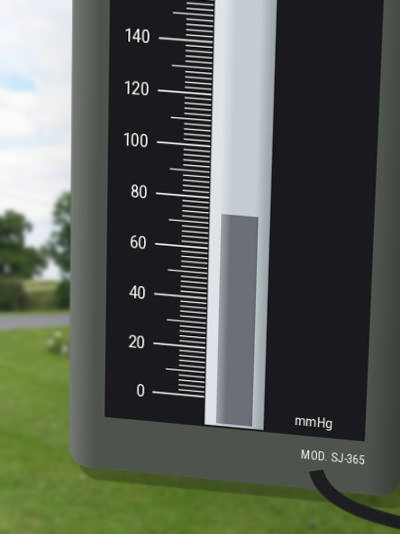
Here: 74 mmHg
